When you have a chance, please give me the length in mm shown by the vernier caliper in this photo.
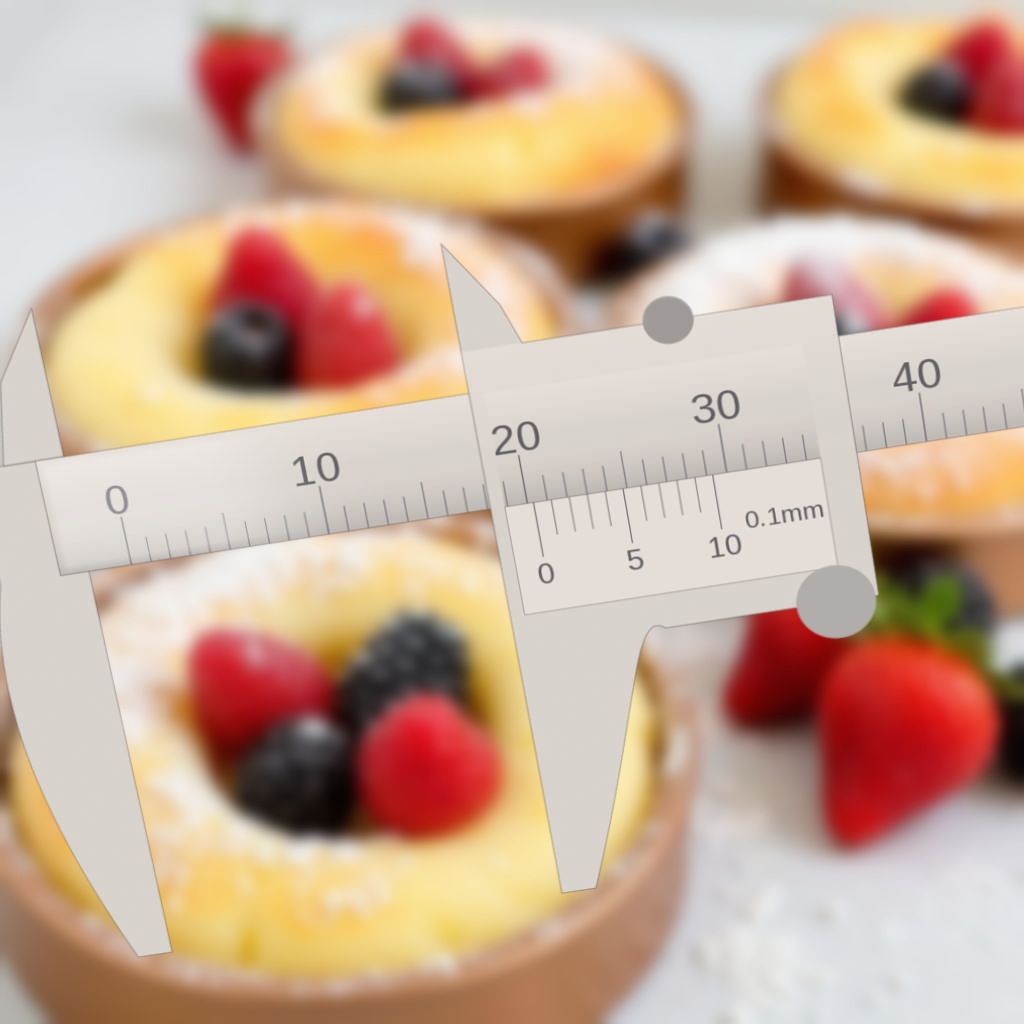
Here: 20.3 mm
